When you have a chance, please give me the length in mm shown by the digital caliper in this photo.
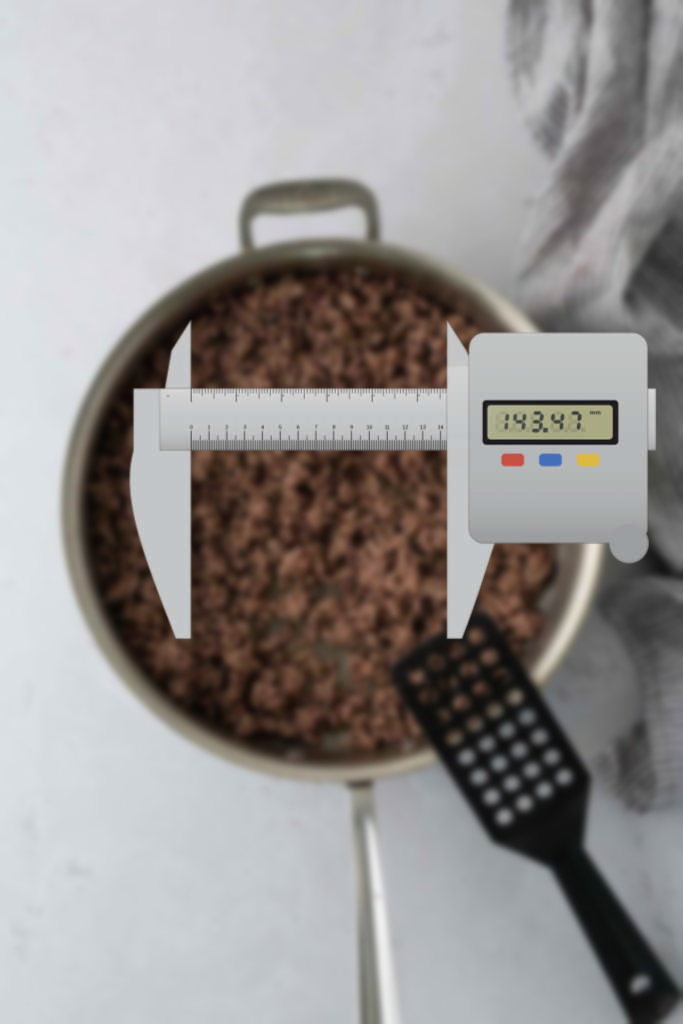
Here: 143.47 mm
